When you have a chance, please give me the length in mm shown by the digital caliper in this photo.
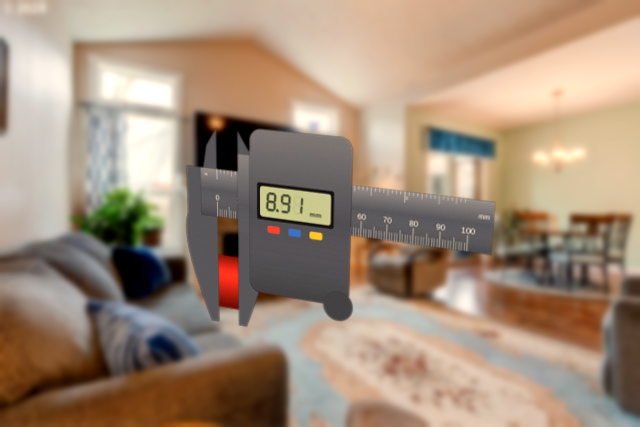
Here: 8.91 mm
